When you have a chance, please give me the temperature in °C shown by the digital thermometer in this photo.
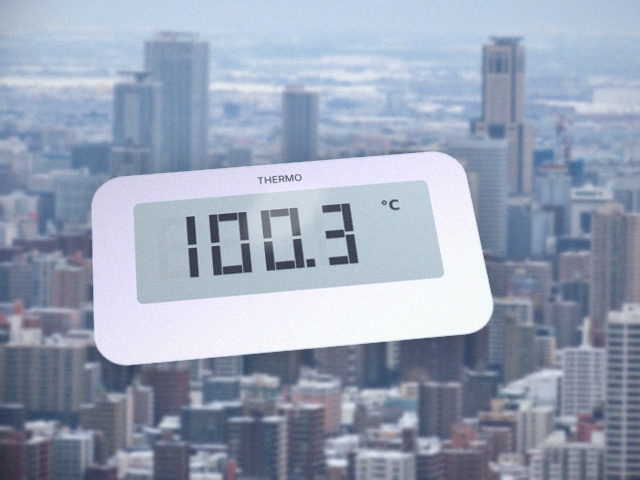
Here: 100.3 °C
